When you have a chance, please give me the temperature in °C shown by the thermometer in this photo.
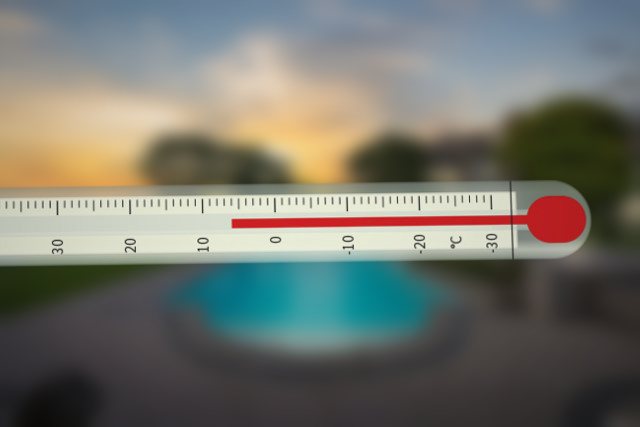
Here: 6 °C
